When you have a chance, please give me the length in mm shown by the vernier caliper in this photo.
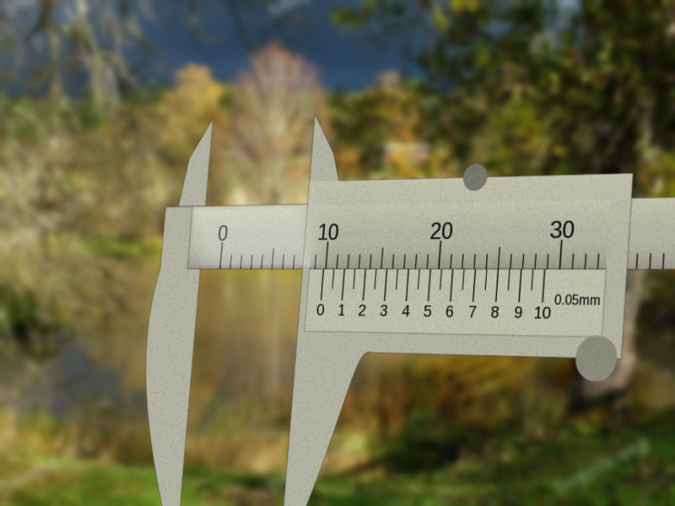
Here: 9.8 mm
